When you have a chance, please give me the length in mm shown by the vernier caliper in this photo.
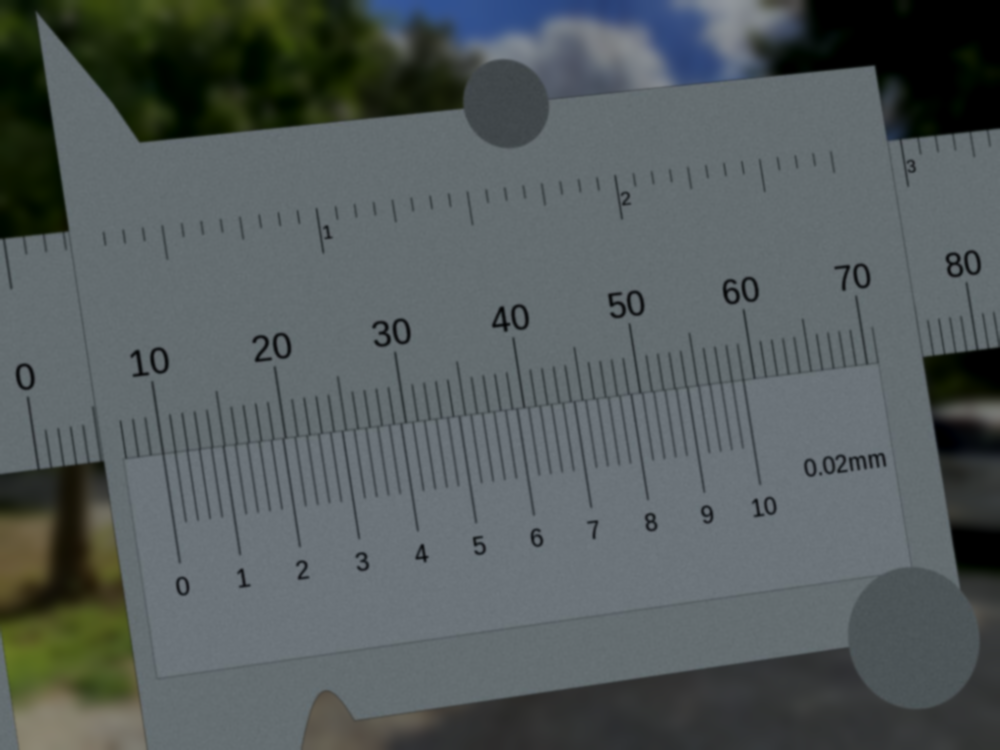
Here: 10.0 mm
